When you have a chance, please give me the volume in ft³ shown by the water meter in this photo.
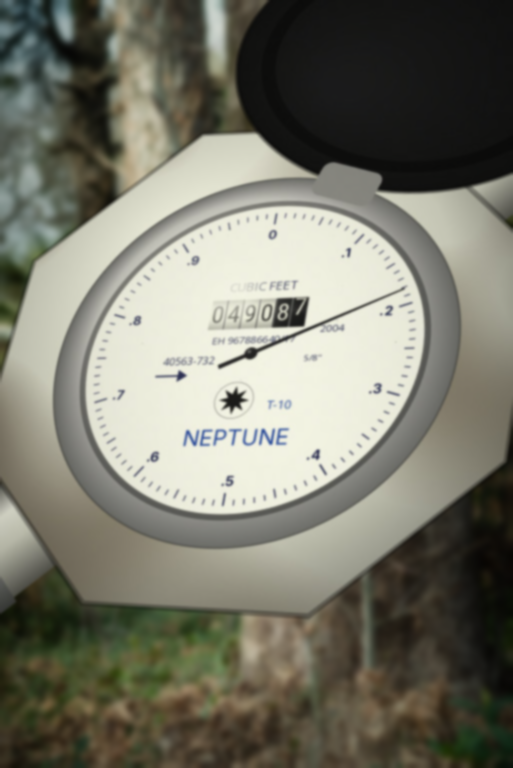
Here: 49087.18 ft³
